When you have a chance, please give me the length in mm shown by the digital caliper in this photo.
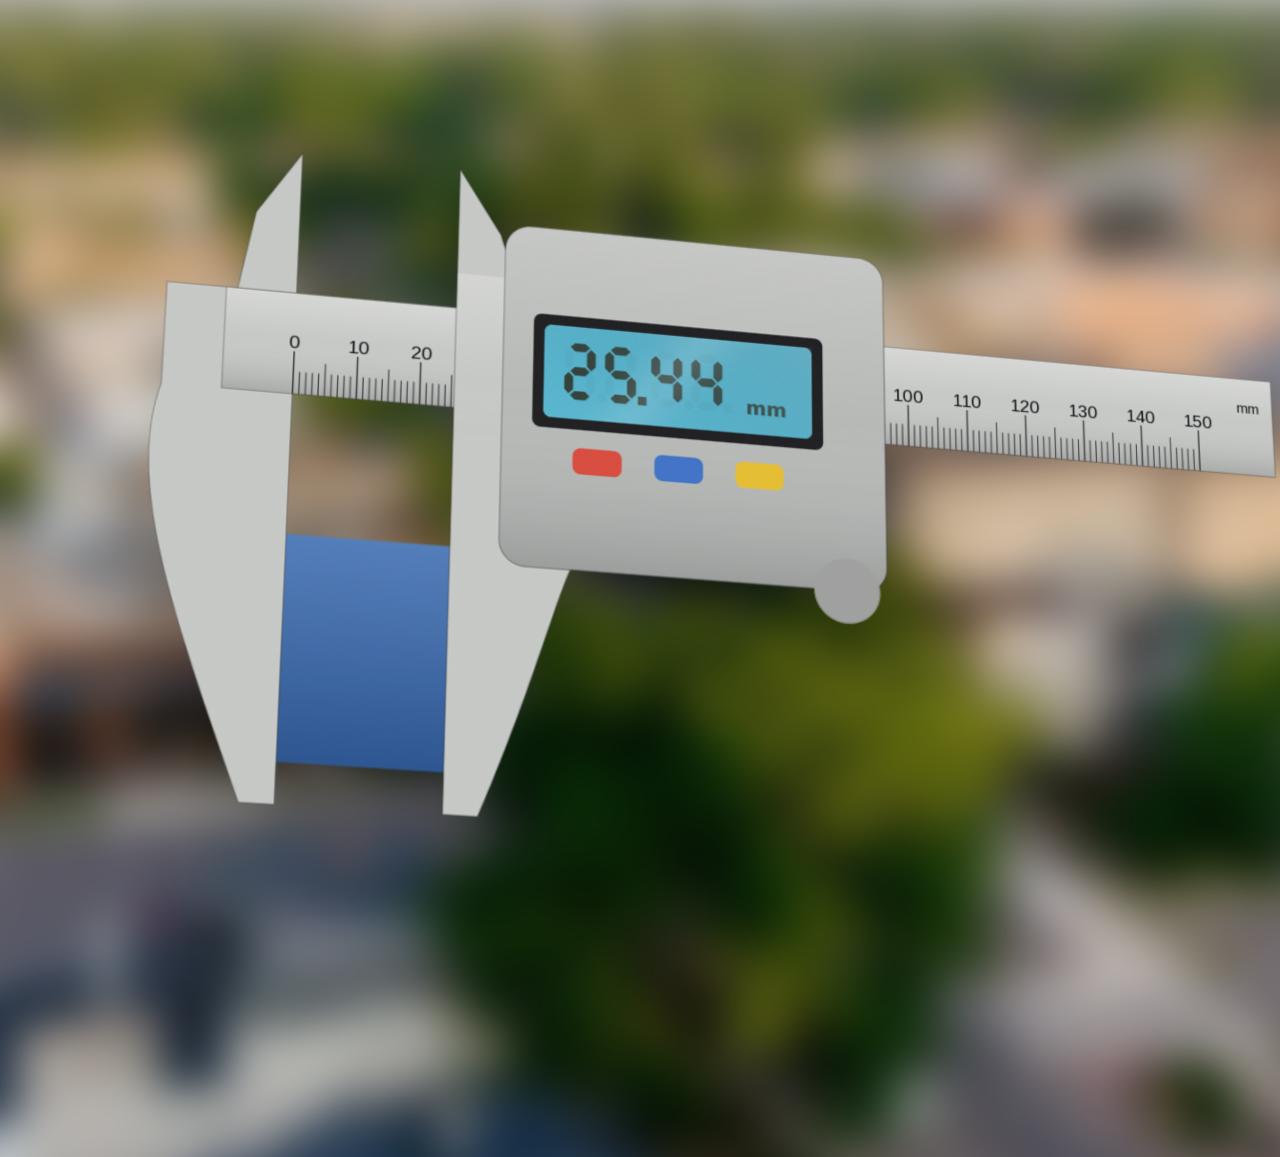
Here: 25.44 mm
